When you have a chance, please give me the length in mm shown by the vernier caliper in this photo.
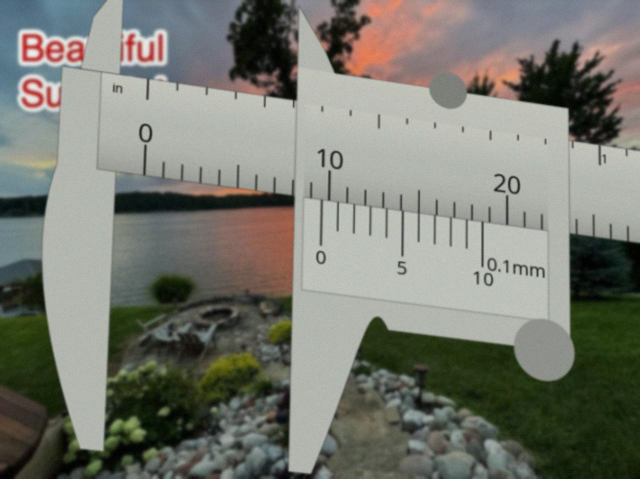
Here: 9.6 mm
